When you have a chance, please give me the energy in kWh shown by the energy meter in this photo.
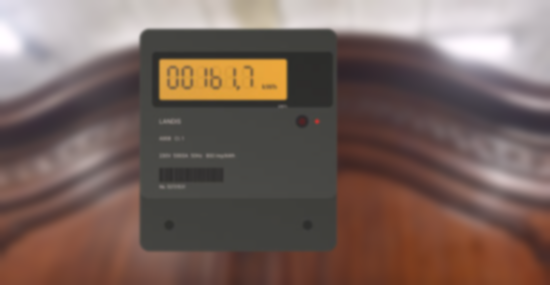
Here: 161.7 kWh
